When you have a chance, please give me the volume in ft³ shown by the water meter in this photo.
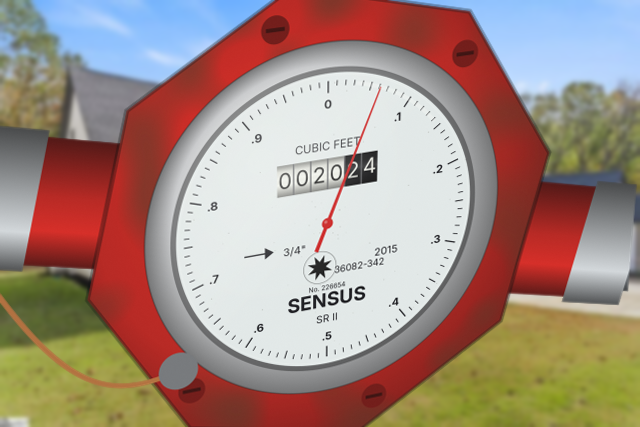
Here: 2024.06 ft³
